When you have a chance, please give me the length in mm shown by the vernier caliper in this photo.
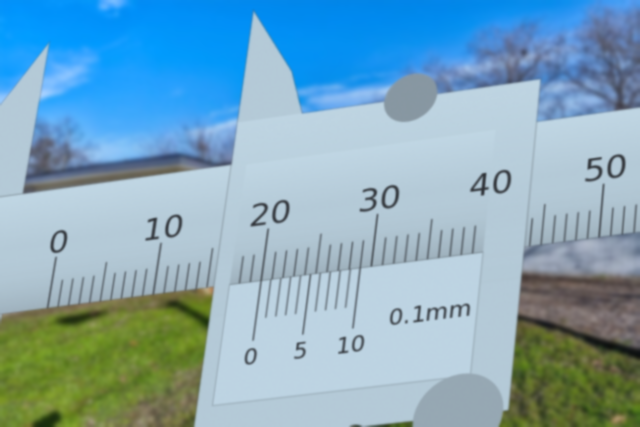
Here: 20.0 mm
